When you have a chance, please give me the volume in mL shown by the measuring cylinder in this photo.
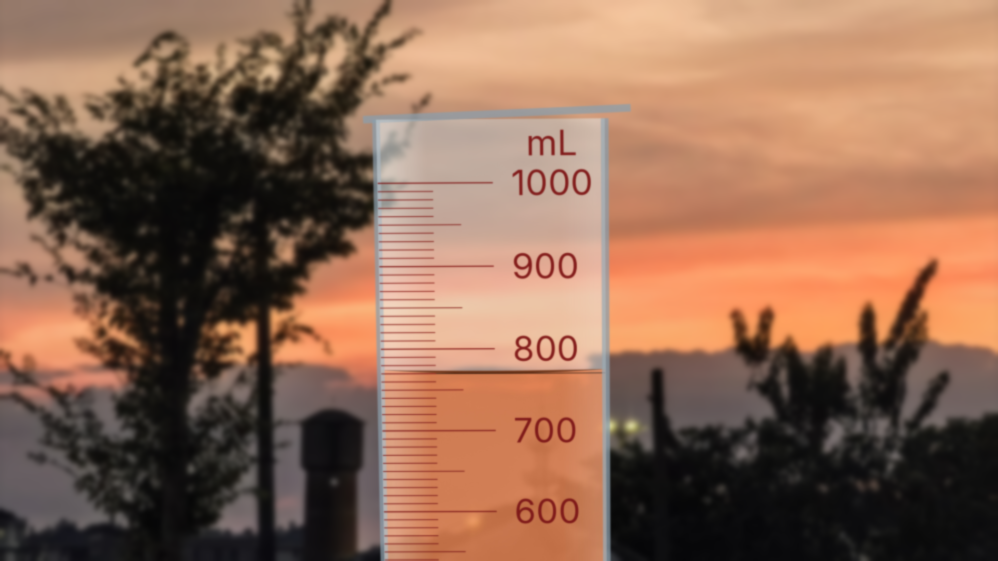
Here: 770 mL
